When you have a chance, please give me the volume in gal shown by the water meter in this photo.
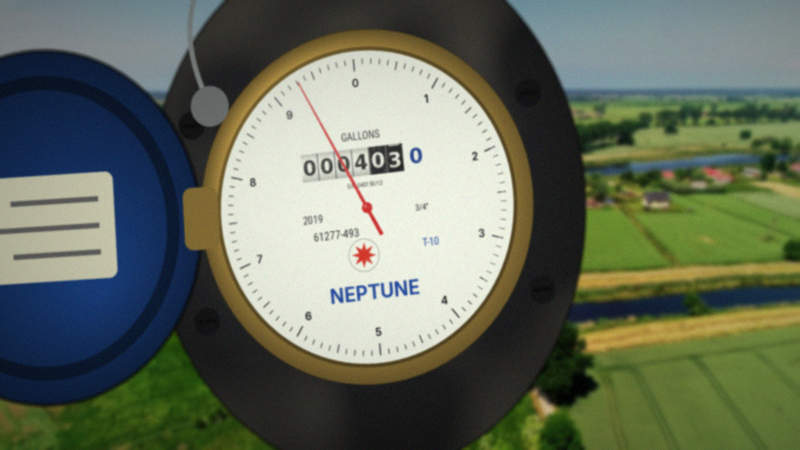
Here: 4029.3 gal
